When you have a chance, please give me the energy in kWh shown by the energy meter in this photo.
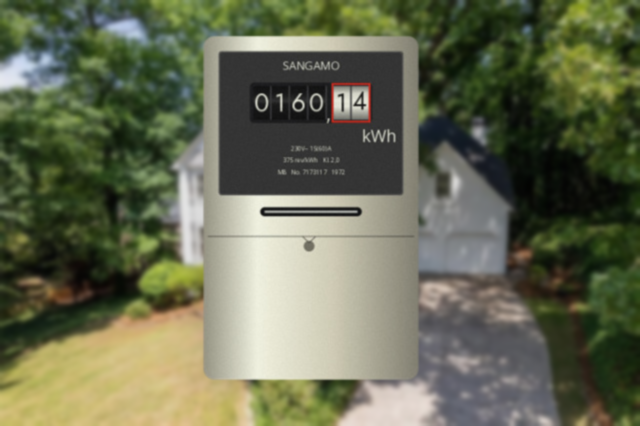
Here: 160.14 kWh
